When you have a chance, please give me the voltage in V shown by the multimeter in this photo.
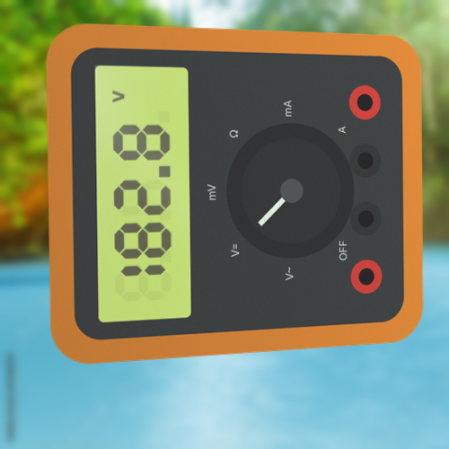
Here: 182.8 V
